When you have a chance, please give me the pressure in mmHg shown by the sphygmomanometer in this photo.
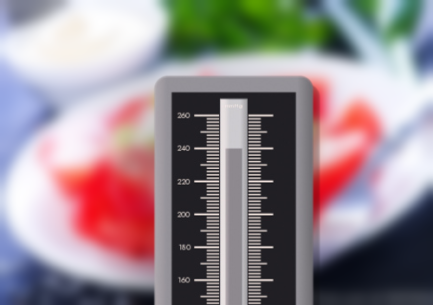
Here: 240 mmHg
